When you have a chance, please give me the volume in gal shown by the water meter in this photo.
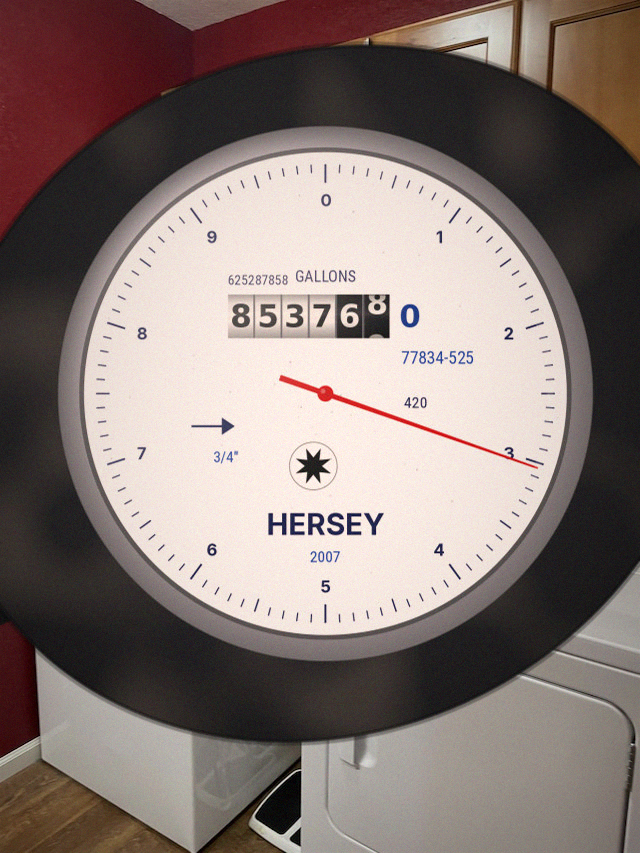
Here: 8537683.0 gal
